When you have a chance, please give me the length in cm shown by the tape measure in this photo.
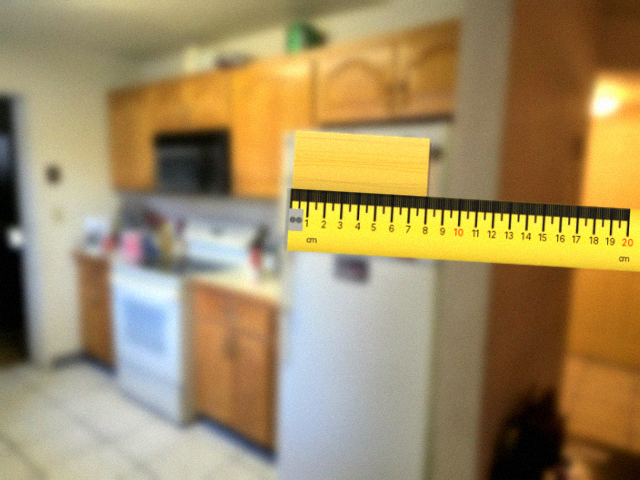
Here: 8 cm
